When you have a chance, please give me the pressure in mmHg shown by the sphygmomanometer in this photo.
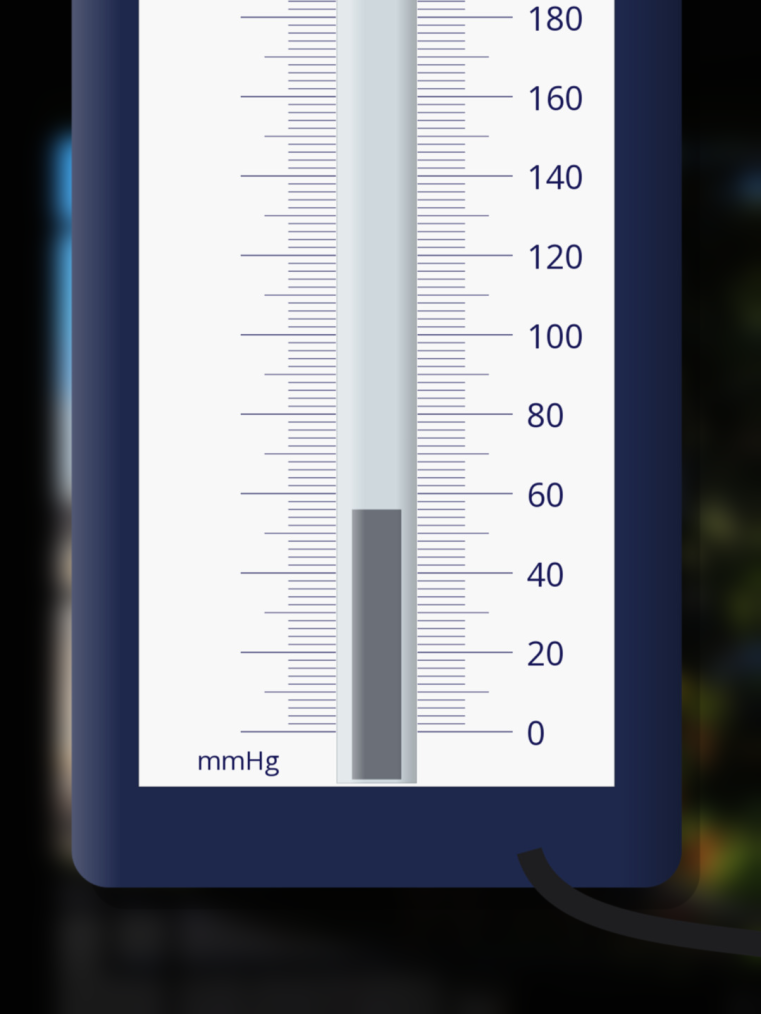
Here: 56 mmHg
